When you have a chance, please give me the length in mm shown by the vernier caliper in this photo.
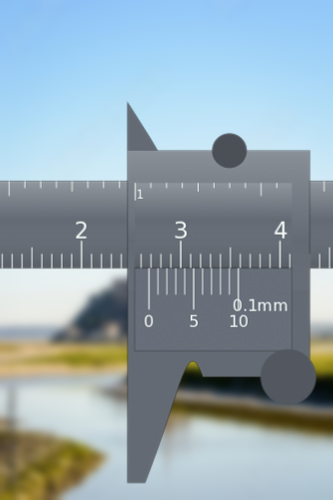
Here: 26.8 mm
